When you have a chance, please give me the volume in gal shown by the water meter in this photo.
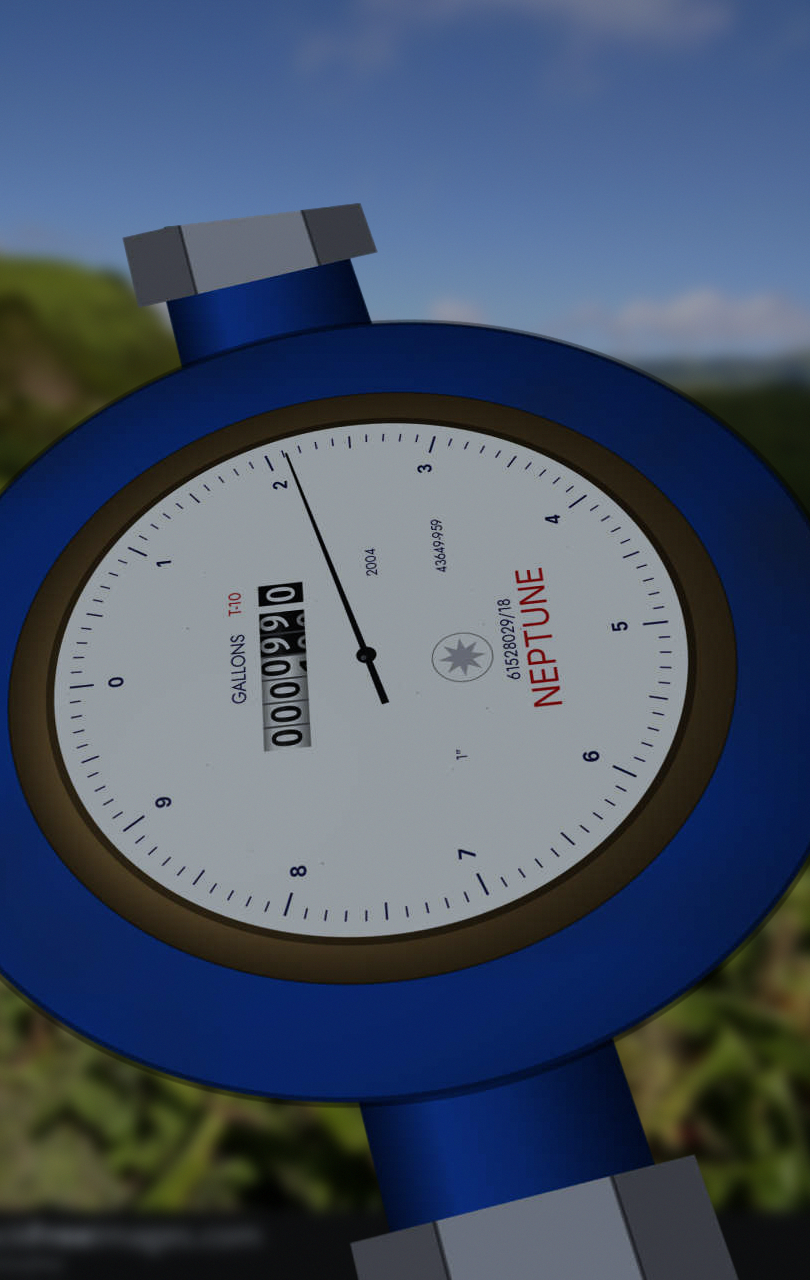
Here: 992.1 gal
